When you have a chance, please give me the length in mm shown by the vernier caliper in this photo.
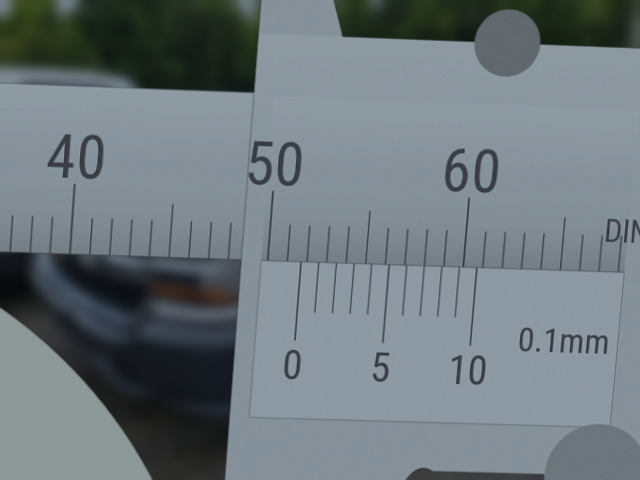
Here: 51.7 mm
